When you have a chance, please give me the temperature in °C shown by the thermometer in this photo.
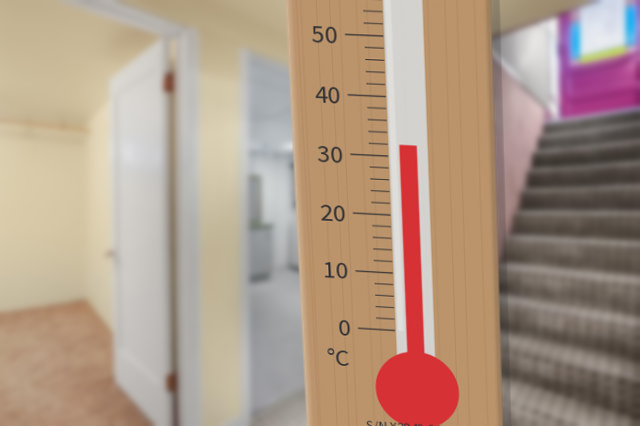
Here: 32 °C
